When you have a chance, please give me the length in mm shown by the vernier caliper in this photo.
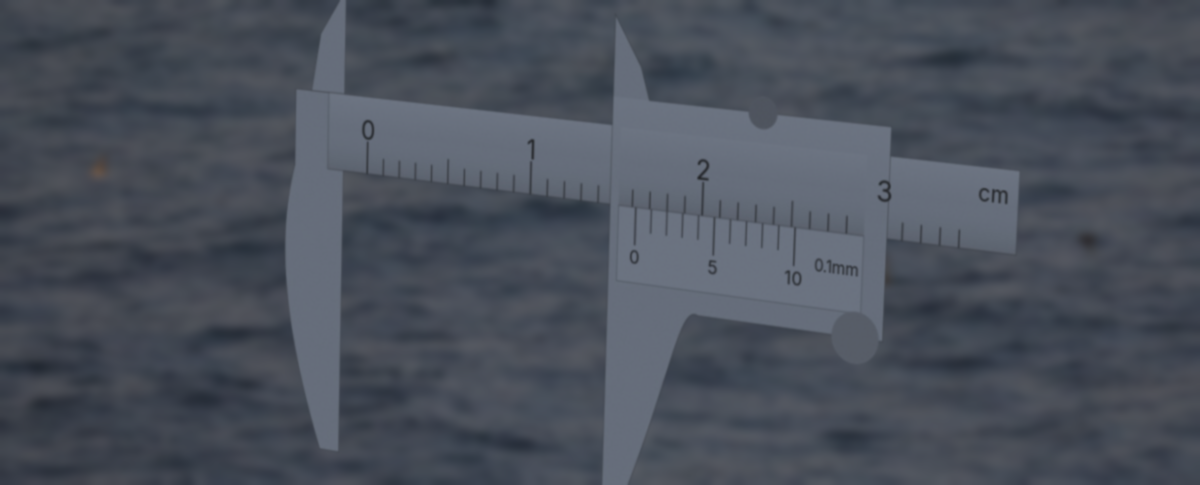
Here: 16.2 mm
